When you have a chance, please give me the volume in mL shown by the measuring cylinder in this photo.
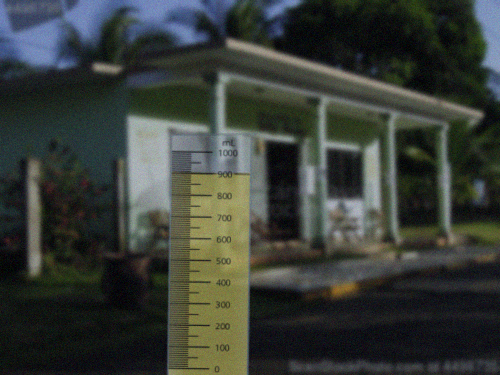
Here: 900 mL
